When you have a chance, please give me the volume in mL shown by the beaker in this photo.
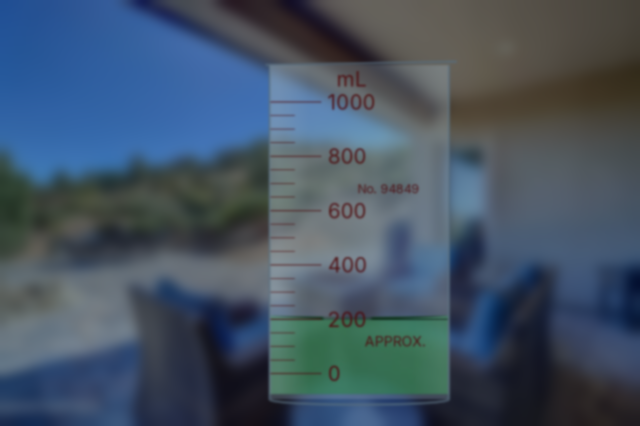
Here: 200 mL
